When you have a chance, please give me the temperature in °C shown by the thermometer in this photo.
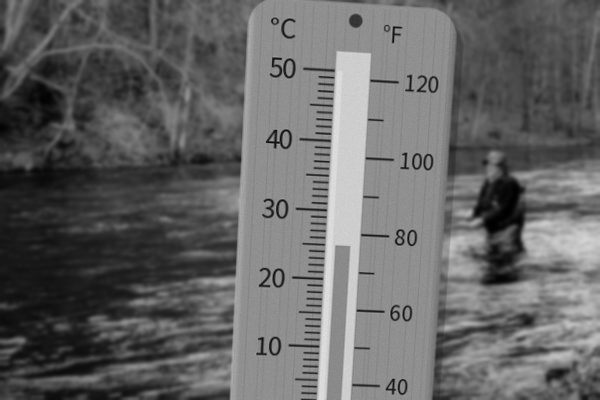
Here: 25 °C
